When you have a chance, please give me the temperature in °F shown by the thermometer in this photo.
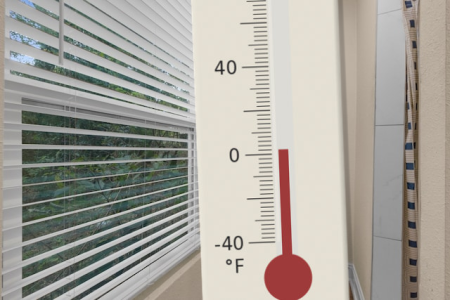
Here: 2 °F
